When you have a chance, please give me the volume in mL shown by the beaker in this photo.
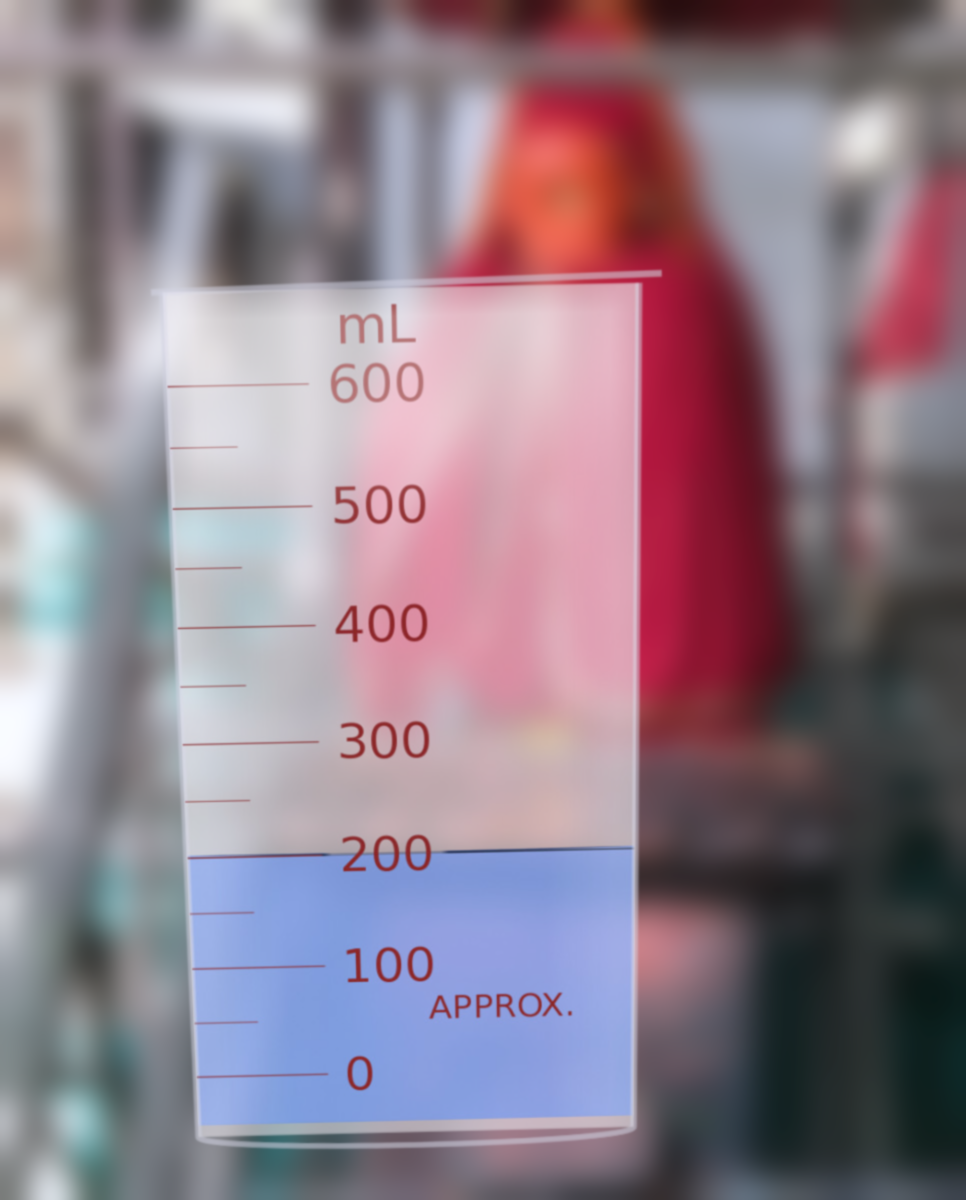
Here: 200 mL
